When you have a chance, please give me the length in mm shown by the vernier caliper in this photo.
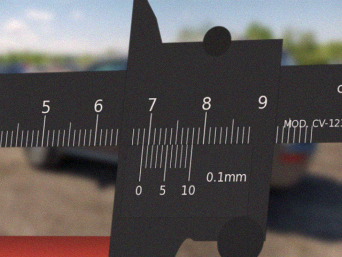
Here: 69.0 mm
